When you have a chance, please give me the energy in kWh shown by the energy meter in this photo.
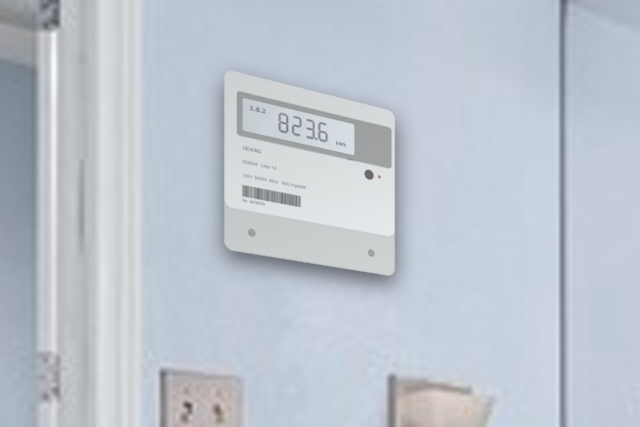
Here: 823.6 kWh
